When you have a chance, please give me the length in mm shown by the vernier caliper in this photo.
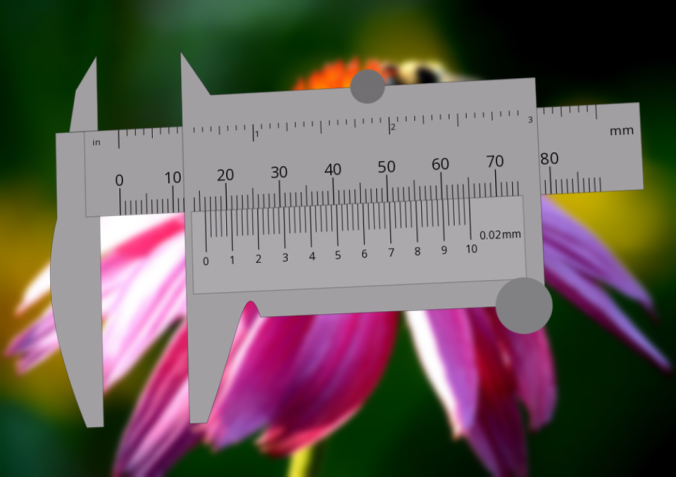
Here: 16.0 mm
